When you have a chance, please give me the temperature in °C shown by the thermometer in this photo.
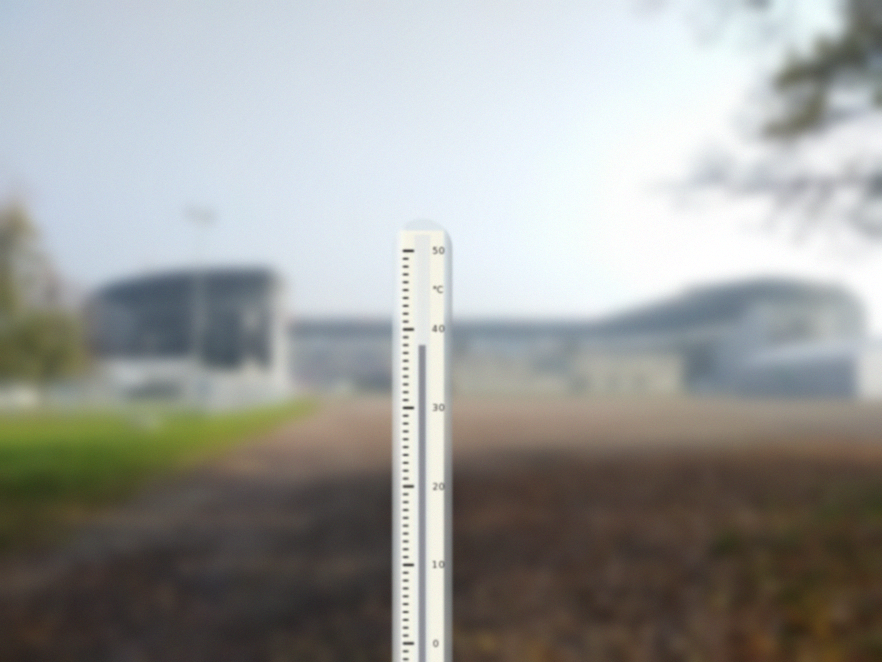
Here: 38 °C
